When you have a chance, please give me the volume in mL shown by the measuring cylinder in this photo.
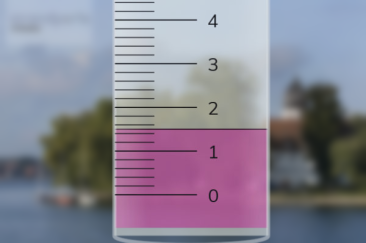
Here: 1.5 mL
